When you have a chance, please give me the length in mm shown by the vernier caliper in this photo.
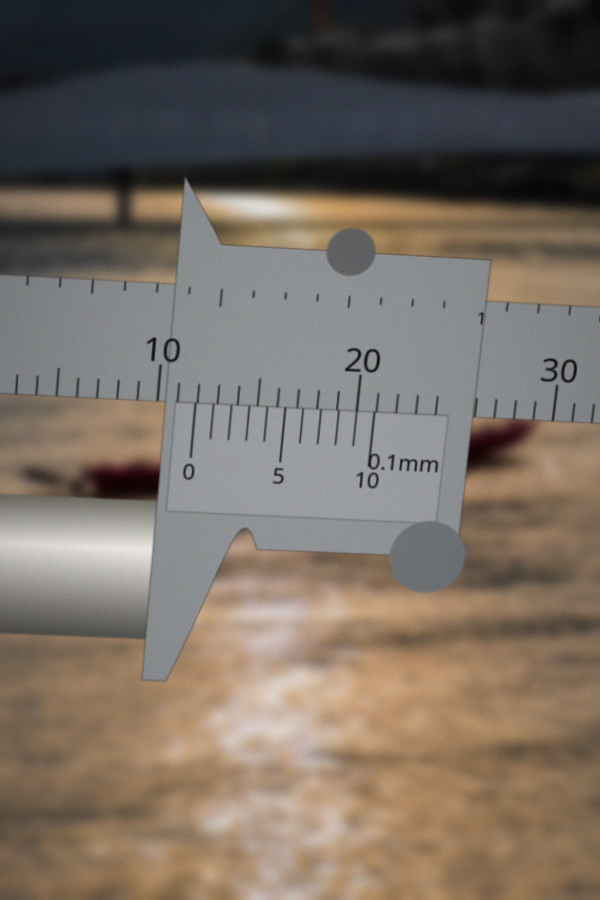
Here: 11.9 mm
